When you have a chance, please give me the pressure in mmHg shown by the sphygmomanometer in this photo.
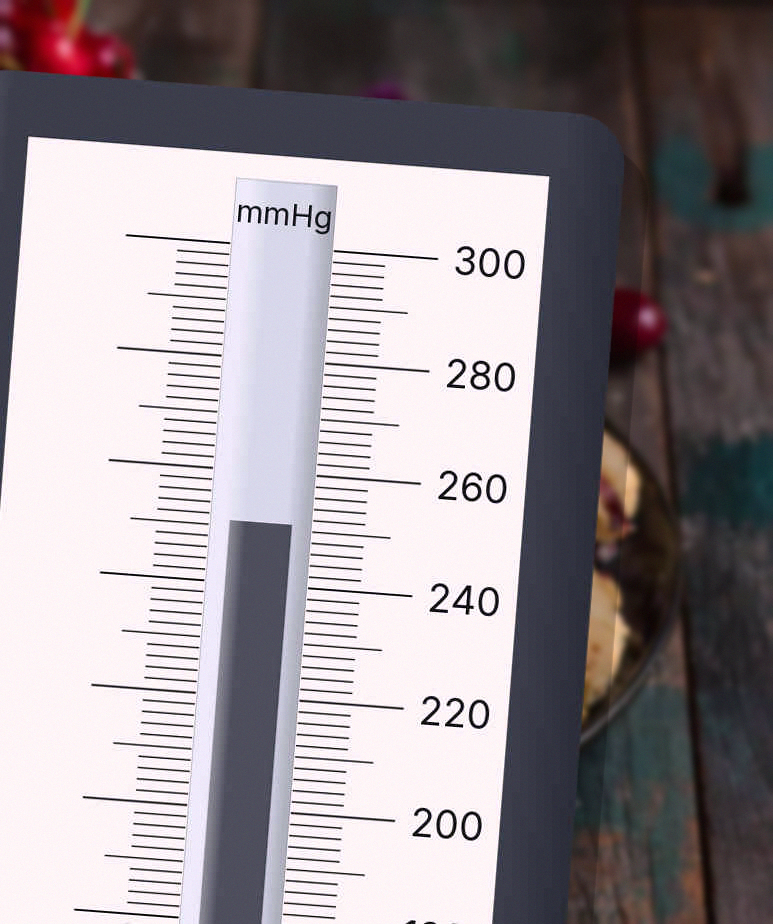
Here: 251 mmHg
